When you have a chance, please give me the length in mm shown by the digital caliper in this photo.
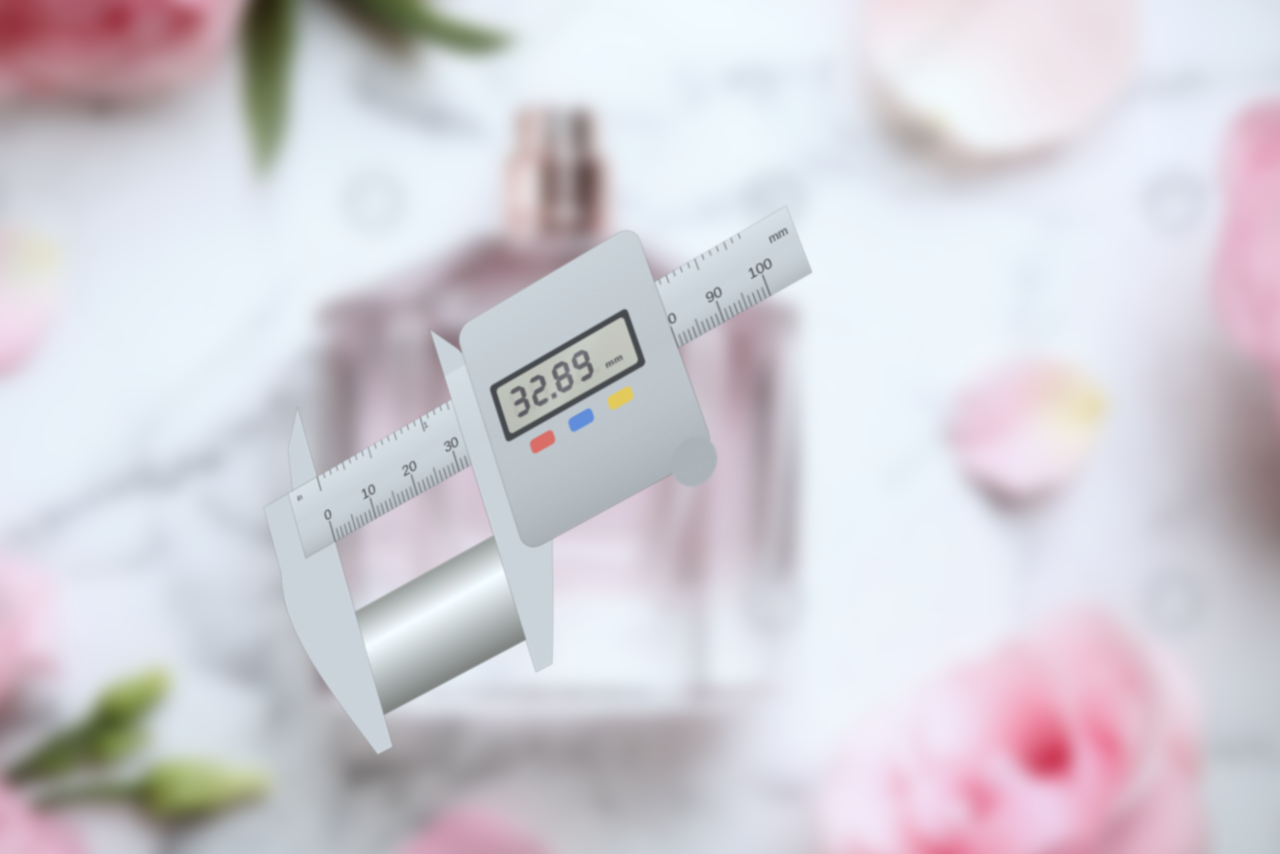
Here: 32.89 mm
